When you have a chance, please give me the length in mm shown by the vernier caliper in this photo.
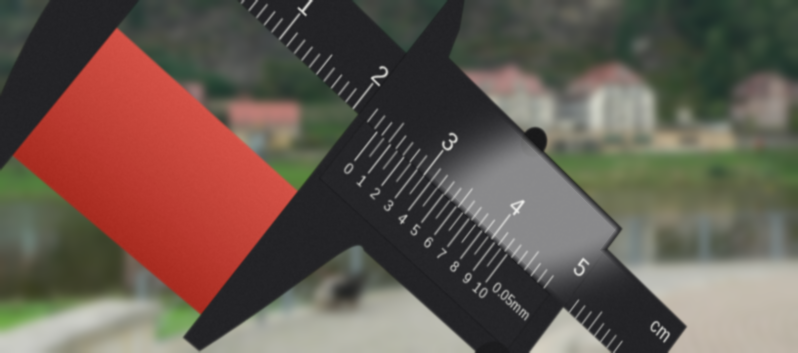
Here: 23.4 mm
